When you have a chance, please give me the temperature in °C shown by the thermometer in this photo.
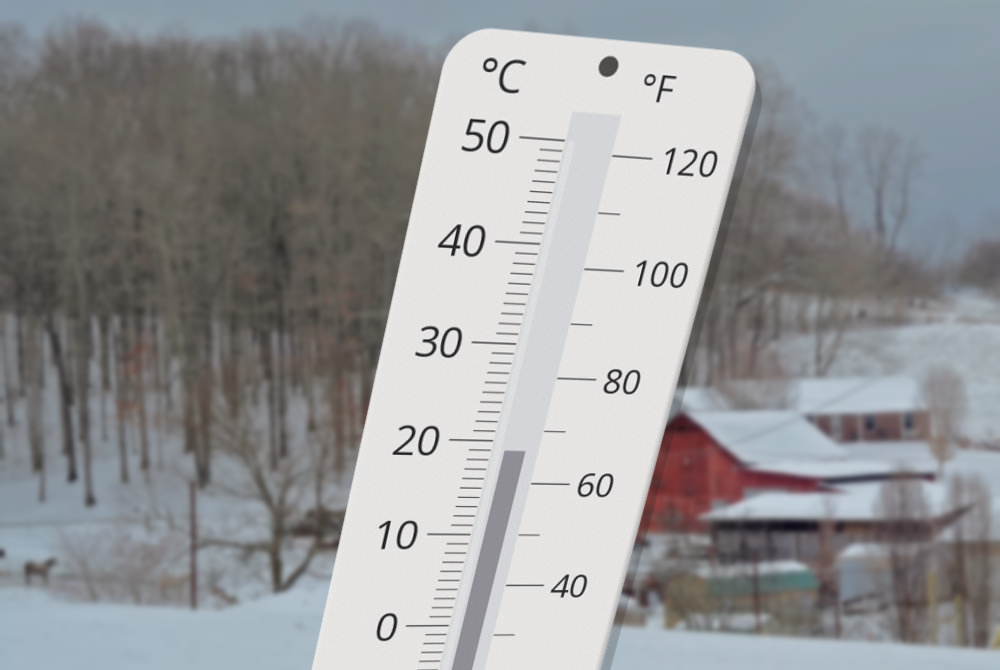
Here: 19 °C
